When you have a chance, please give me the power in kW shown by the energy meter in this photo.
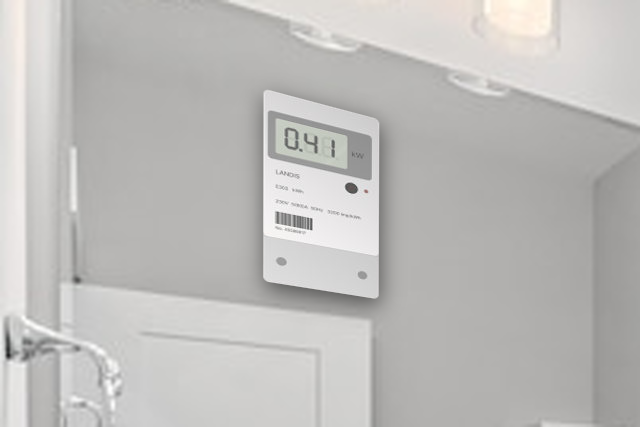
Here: 0.41 kW
